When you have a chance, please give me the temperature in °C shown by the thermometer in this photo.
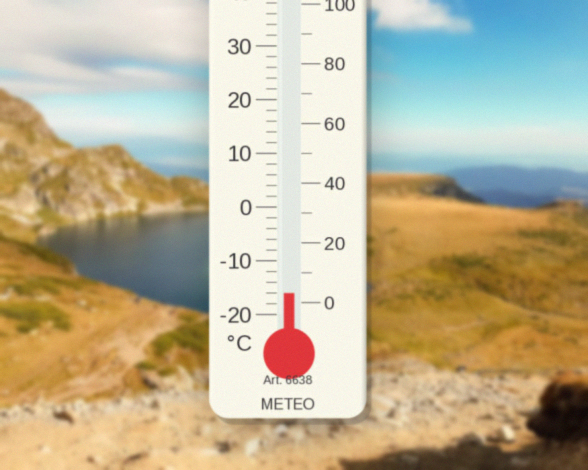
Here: -16 °C
